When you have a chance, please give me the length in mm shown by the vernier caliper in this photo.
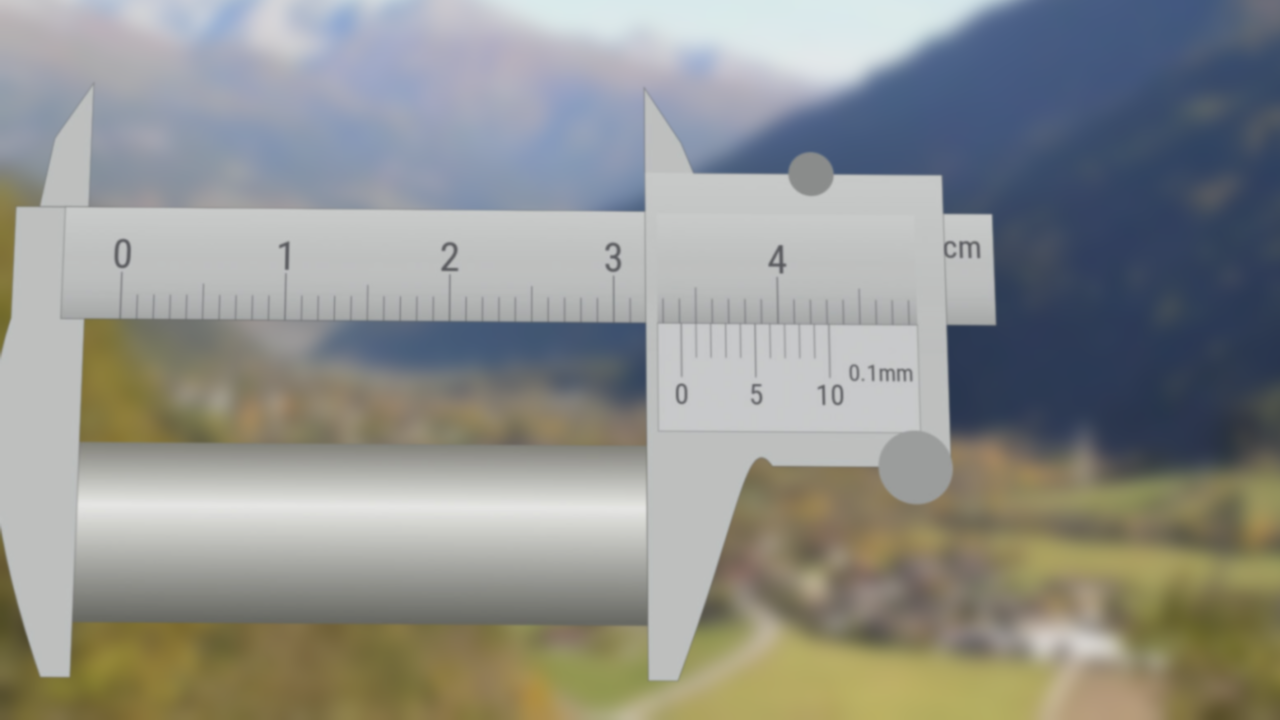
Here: 34.1 mm
